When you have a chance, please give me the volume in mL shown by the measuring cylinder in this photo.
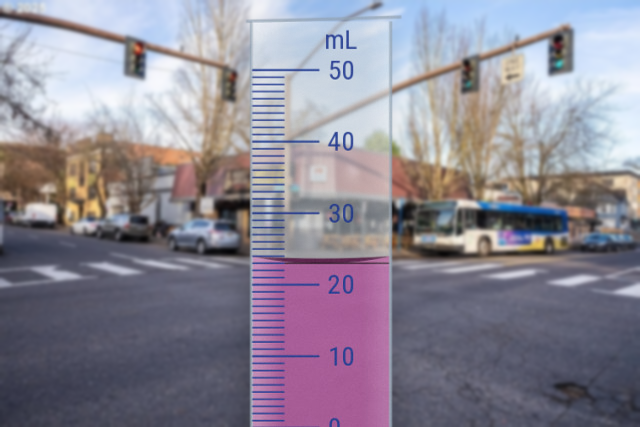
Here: 23 mL
